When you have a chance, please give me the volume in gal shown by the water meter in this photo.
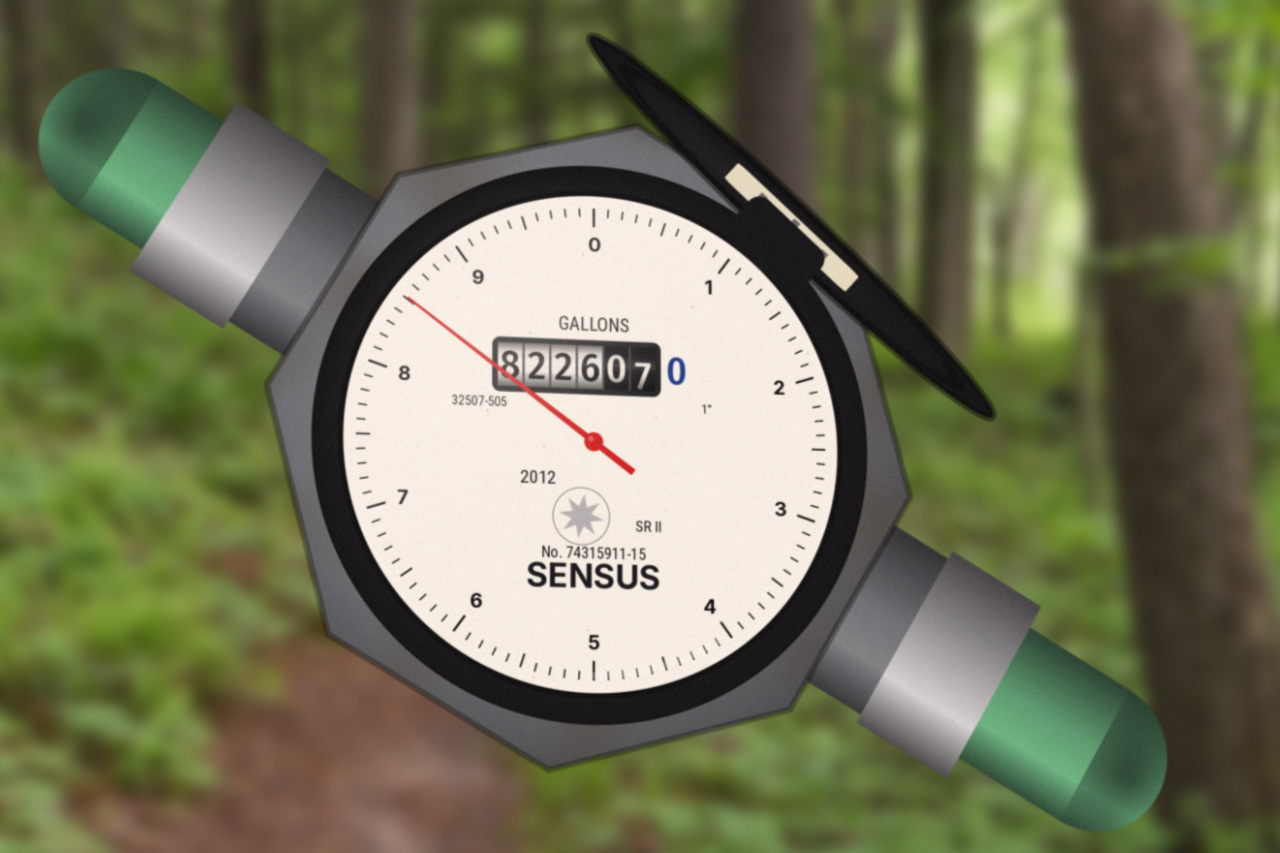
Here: 8226068.5 gal
